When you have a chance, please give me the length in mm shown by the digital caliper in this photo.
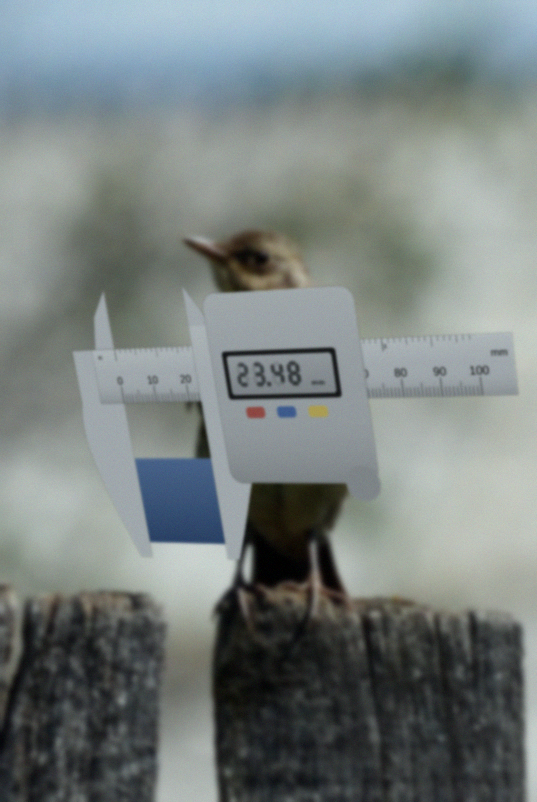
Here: 23.48 mm
